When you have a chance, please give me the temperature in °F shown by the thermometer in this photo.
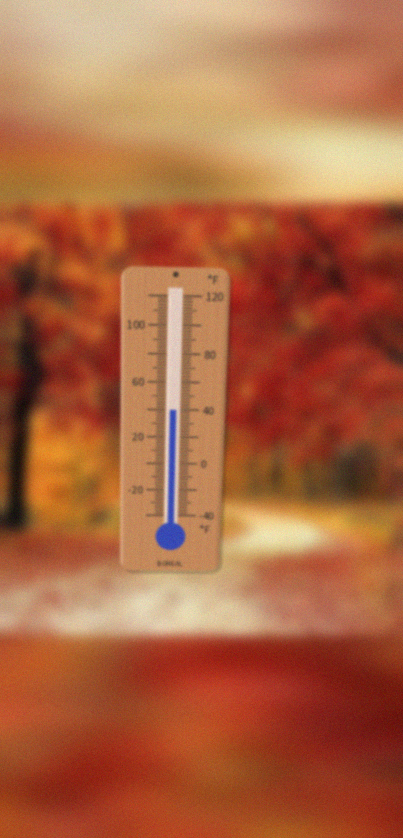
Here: 40 °F
